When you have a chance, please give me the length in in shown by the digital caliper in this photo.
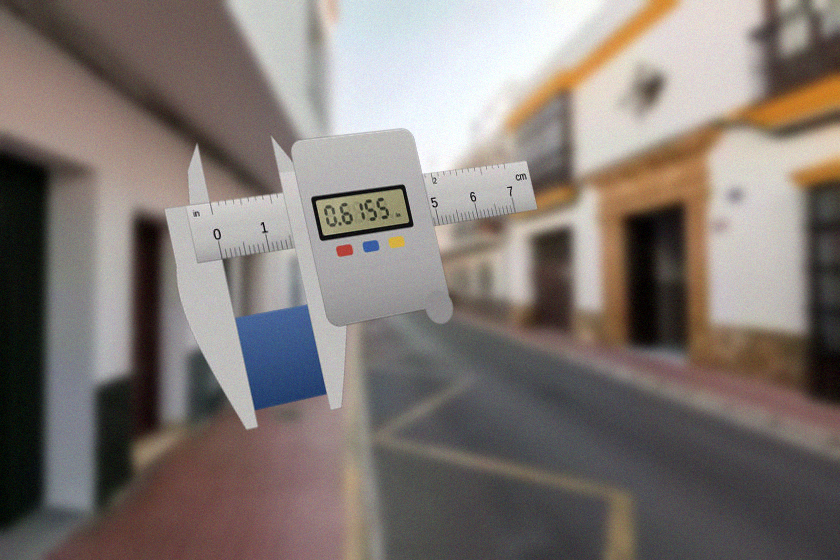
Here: 0.6155 in
